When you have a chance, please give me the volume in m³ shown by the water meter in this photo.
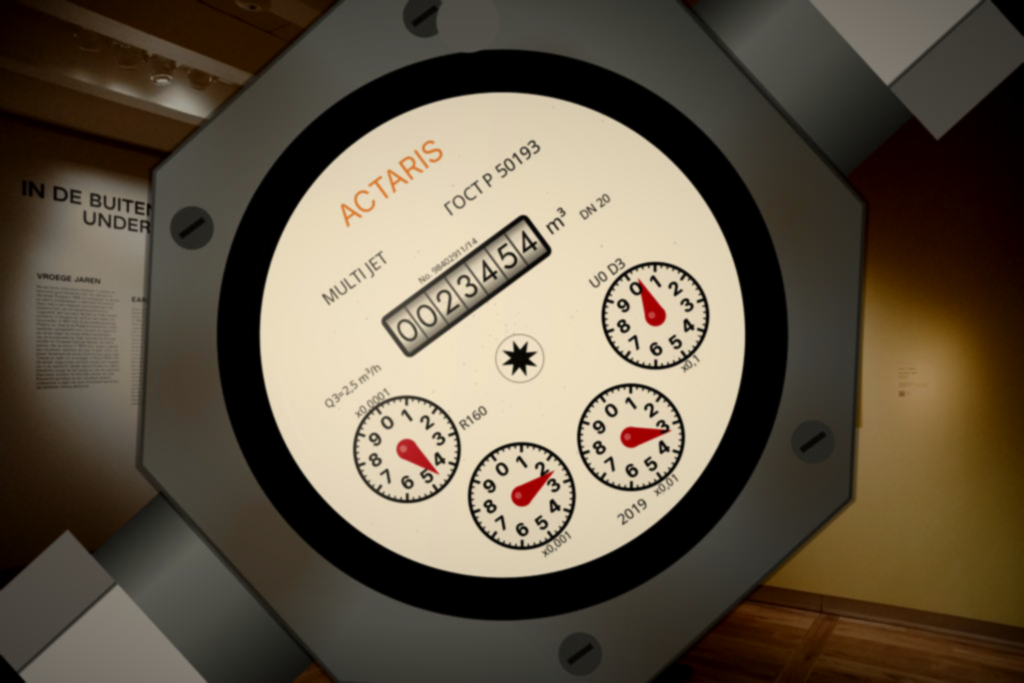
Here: 23454.0324 m³
